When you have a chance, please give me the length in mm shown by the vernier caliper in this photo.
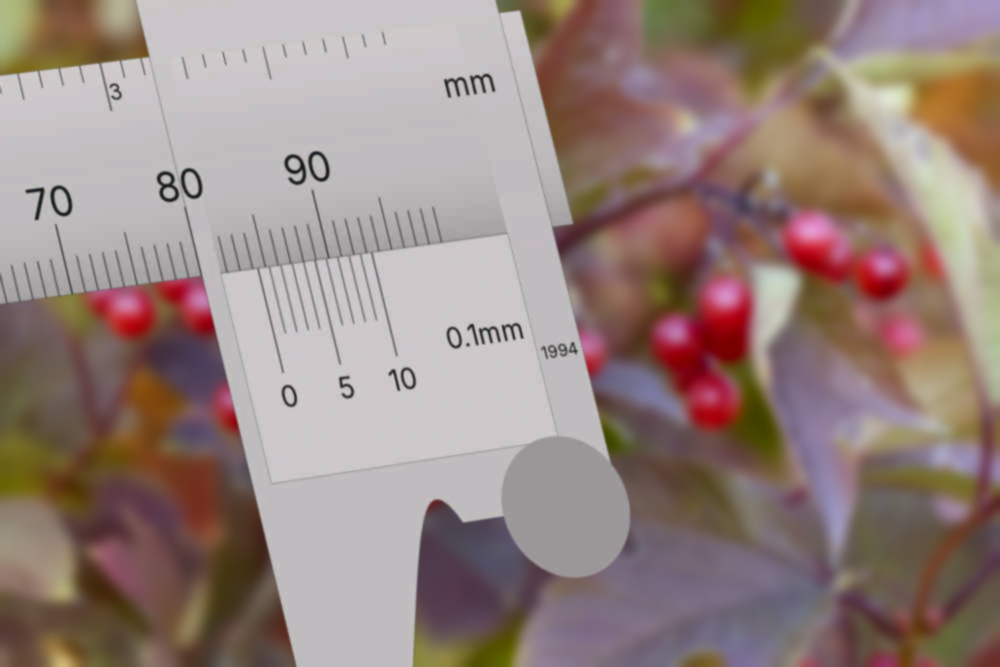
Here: 84.4 mm
